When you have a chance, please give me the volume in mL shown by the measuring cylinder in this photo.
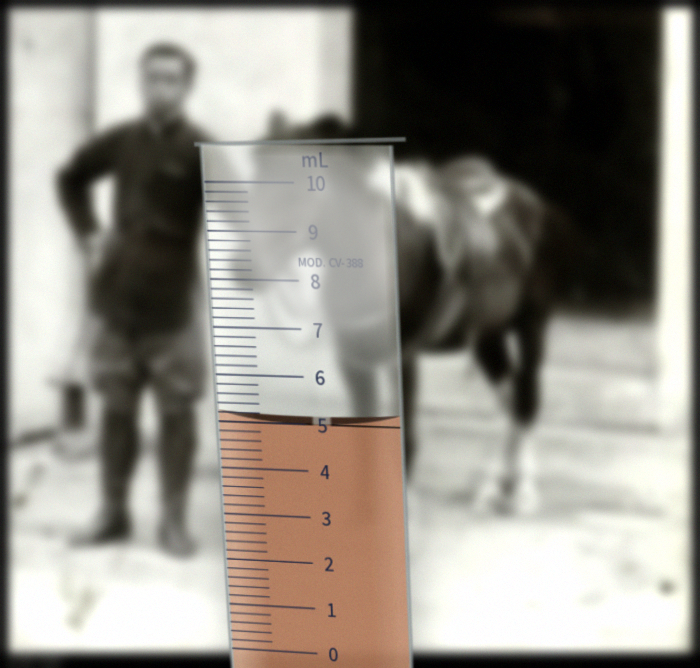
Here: 5 mL
